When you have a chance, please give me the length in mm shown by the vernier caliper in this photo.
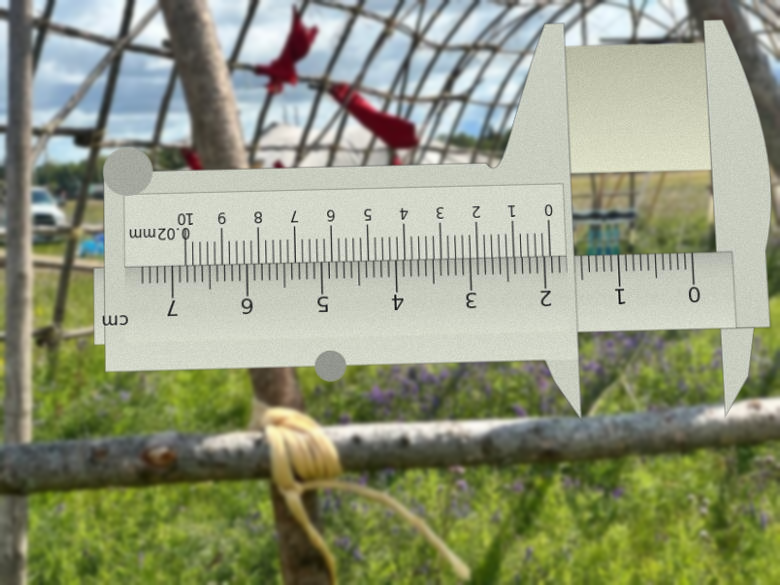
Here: 19.2 mm
